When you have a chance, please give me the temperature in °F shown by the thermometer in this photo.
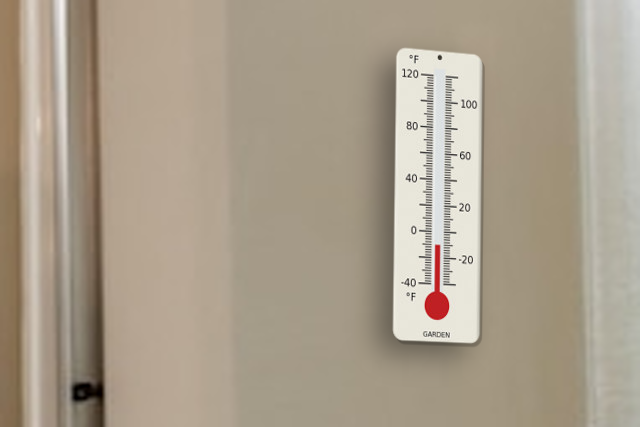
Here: -10 °F
